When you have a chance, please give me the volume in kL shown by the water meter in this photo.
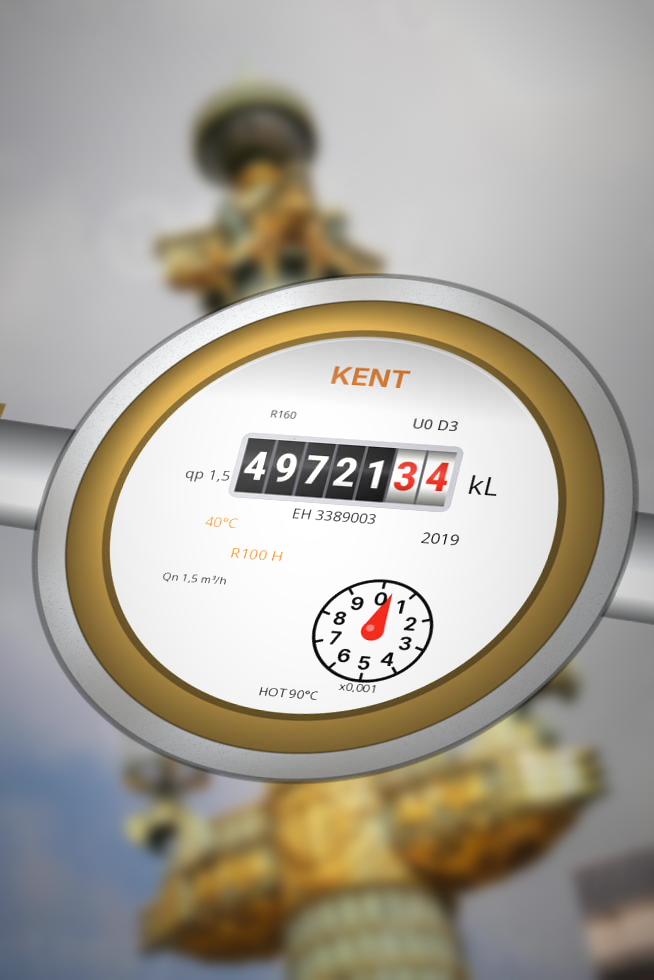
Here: 49721.340 kL
